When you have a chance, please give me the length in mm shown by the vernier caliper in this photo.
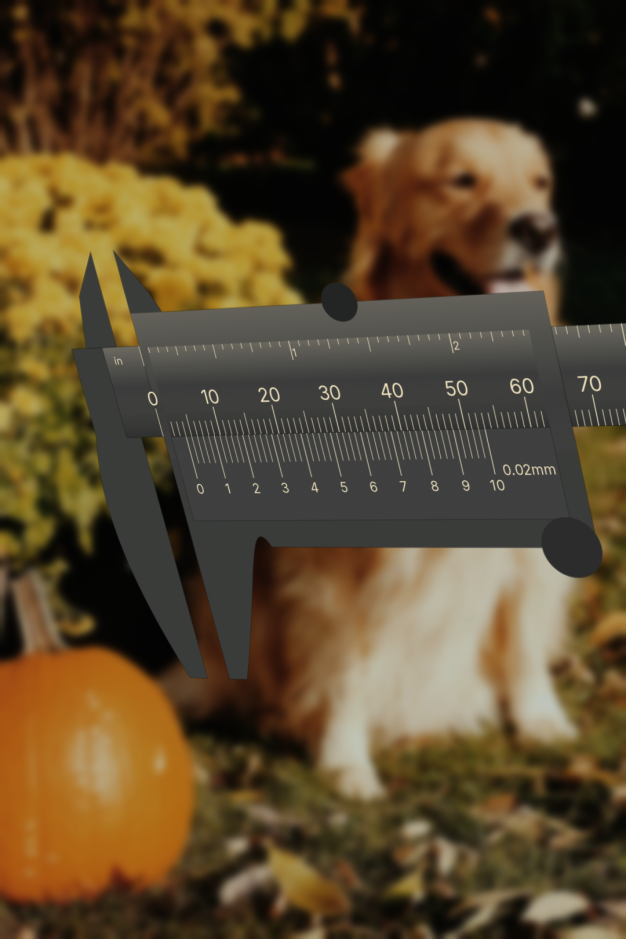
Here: 4.0 mm
